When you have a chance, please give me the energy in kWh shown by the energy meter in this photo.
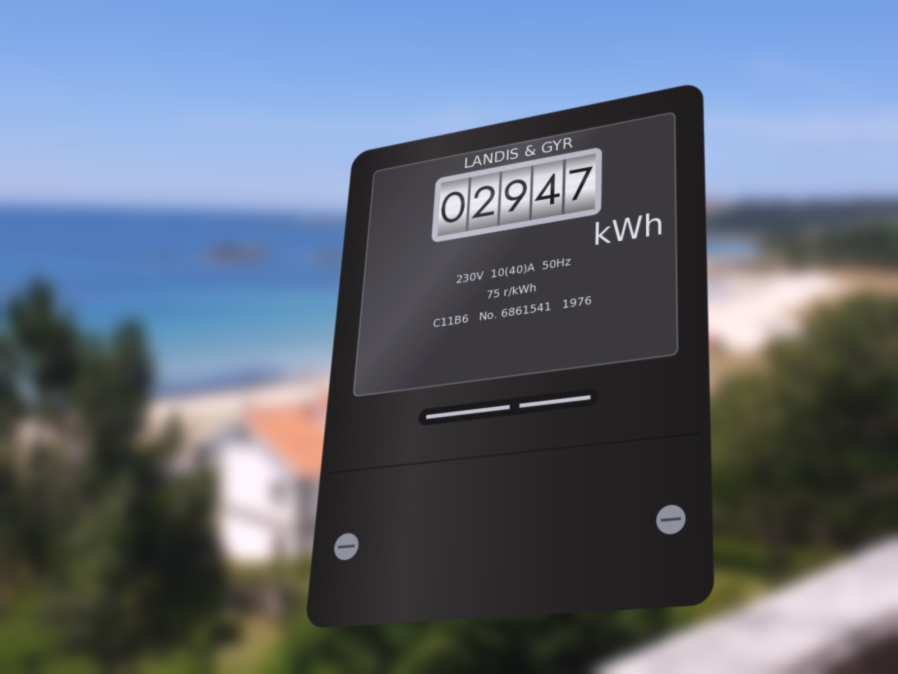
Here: 2947 kWh
